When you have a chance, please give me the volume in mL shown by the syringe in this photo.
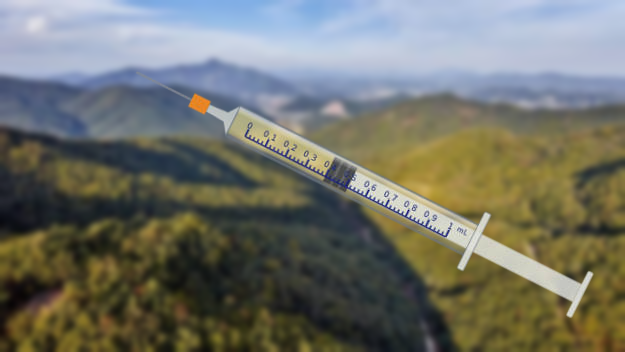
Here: 0.4 mL
